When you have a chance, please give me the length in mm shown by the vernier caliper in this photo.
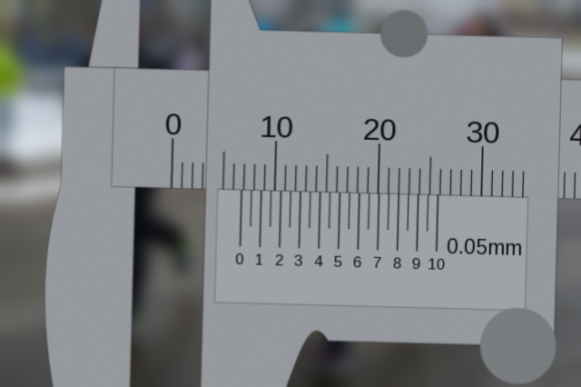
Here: 6.8 mm
